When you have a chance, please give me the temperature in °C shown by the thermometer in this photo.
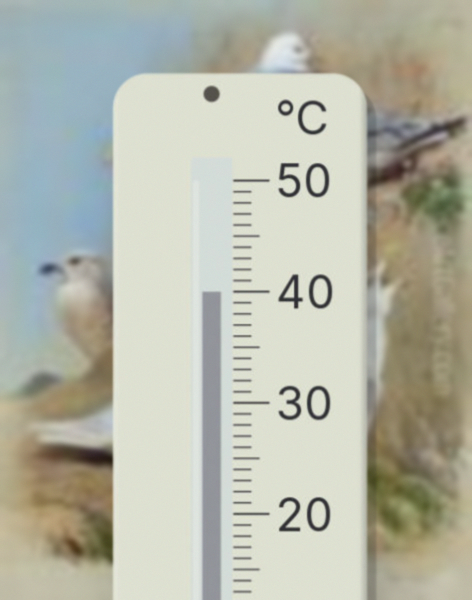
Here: 40 °C
